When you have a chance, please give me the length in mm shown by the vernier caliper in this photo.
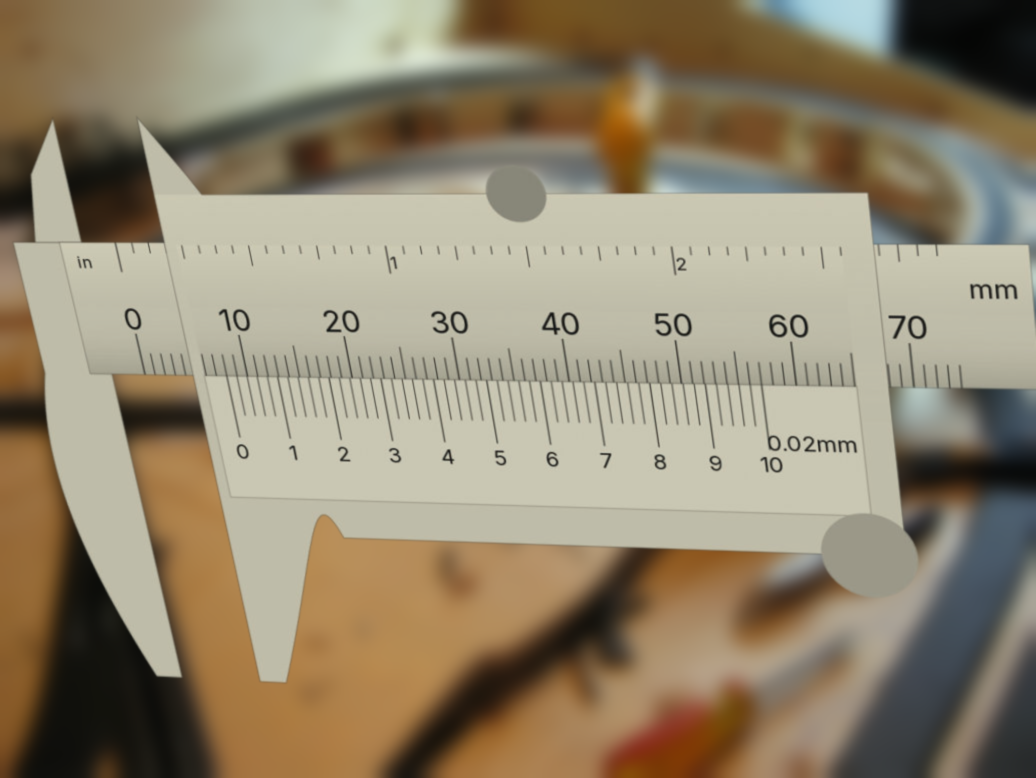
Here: 8.0 mm
